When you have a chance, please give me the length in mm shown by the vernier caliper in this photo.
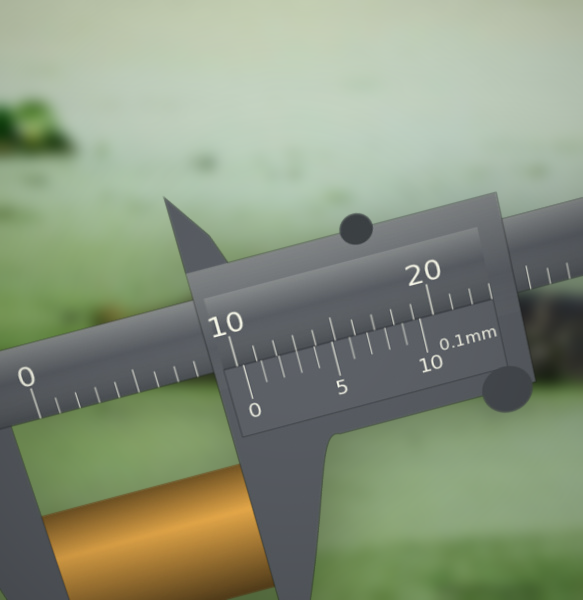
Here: 10.3 mm
